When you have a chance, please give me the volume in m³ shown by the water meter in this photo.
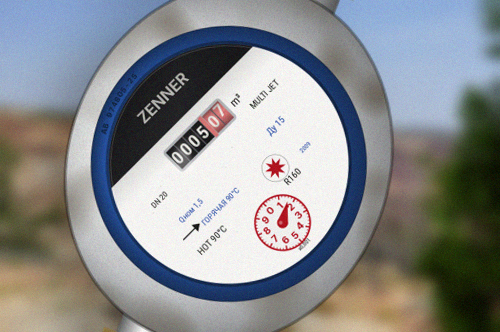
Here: 5.071 m³
